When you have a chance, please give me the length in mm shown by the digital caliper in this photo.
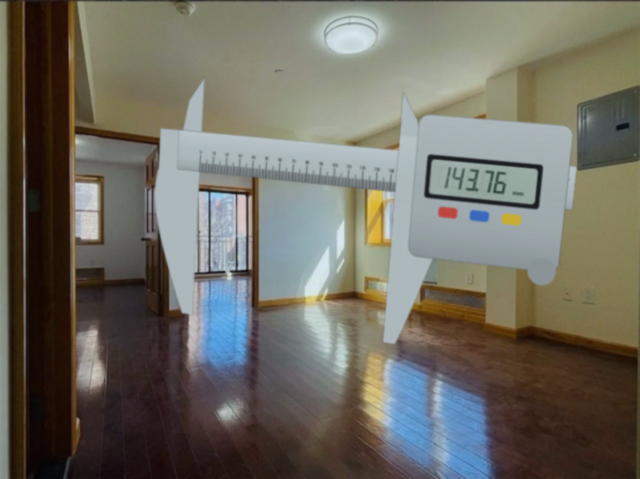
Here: 143.76 mm
